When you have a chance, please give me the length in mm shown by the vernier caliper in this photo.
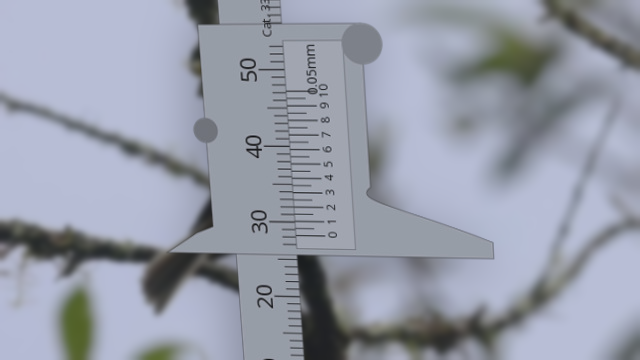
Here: 28.2 mm
